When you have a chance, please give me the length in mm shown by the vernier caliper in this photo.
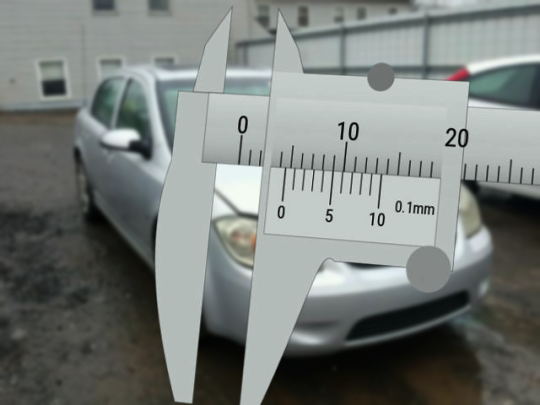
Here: 4.5 mm
